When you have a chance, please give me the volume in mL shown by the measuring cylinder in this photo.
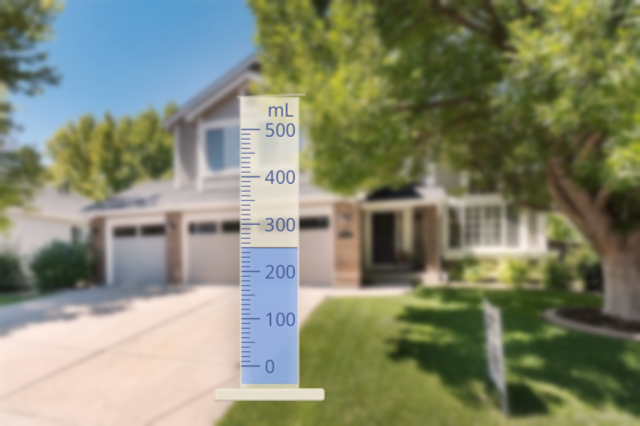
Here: 250 mL
